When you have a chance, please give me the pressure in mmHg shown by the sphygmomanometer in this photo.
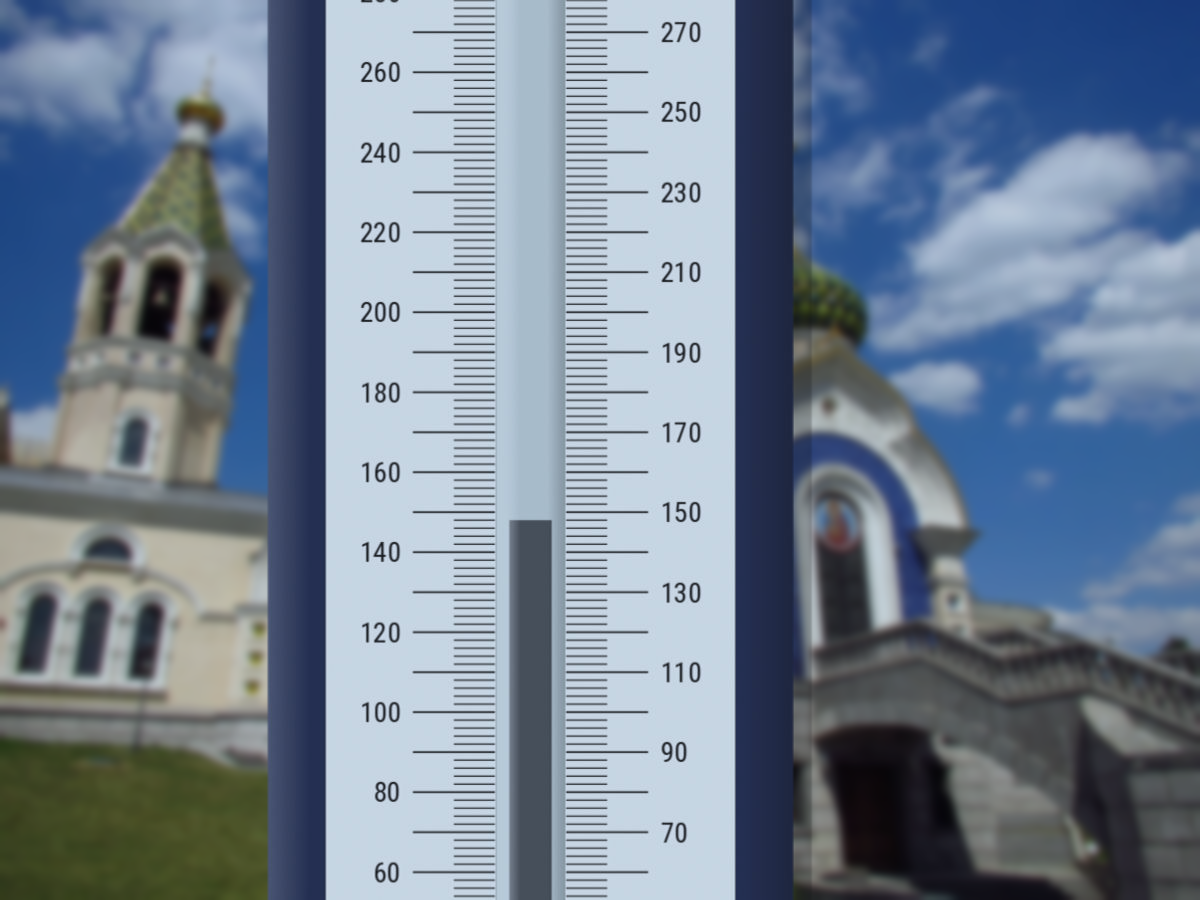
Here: 148 mmHg
